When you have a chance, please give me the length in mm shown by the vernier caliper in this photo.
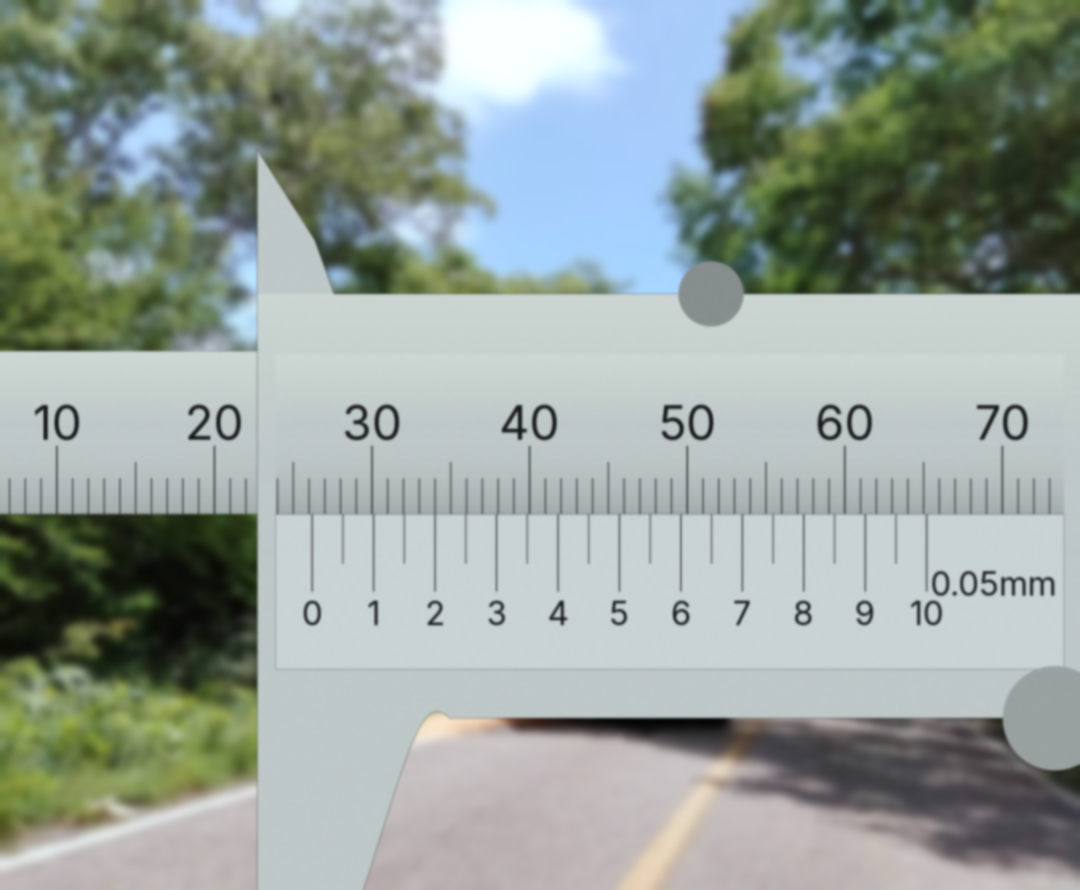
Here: 26.2 mm
